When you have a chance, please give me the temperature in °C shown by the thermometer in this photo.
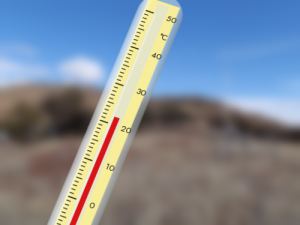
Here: 22 °C
